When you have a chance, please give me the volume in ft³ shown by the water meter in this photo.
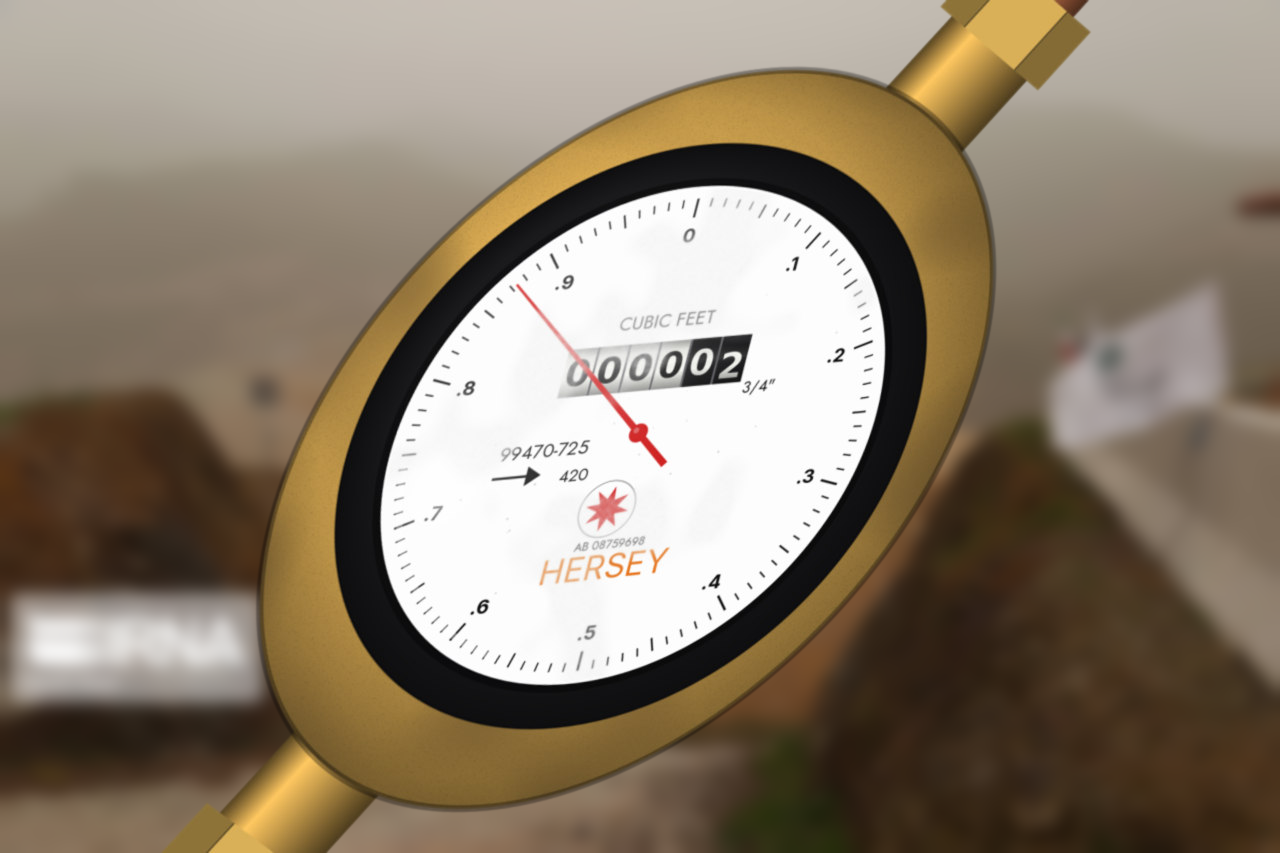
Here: 1.87 ft³
